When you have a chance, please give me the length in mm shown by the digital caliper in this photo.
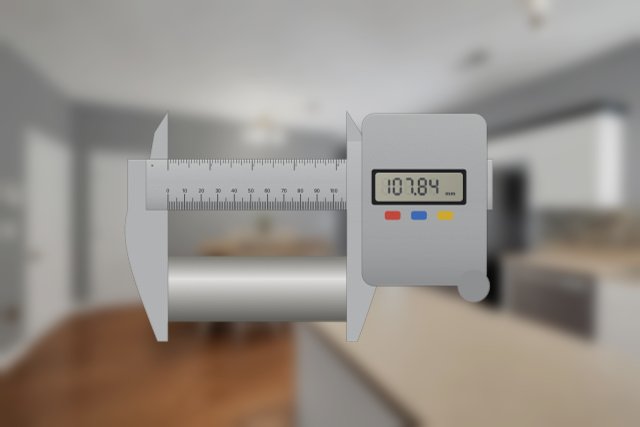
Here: 107.84 mm
